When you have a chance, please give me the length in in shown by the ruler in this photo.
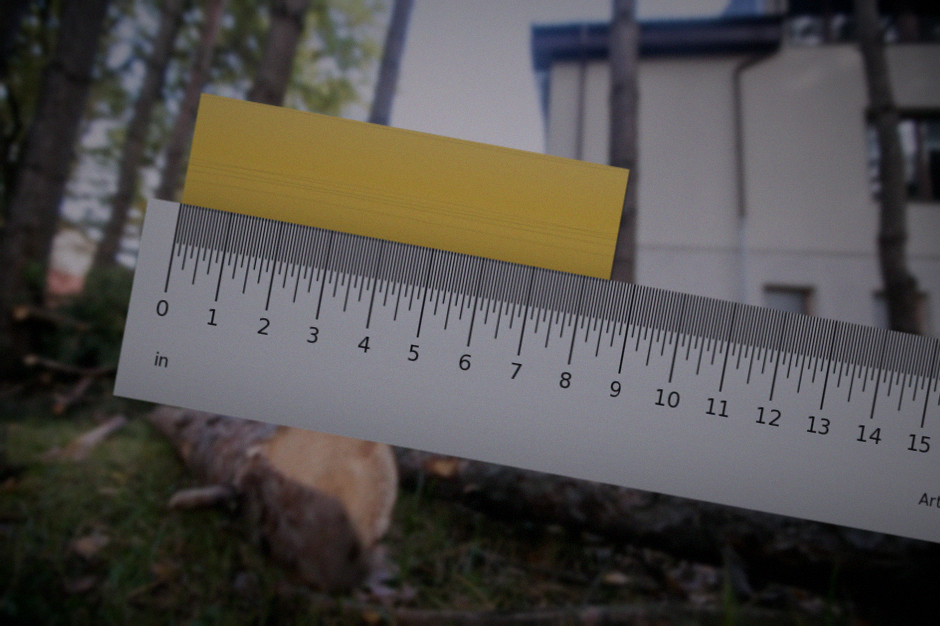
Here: 8.5 in
